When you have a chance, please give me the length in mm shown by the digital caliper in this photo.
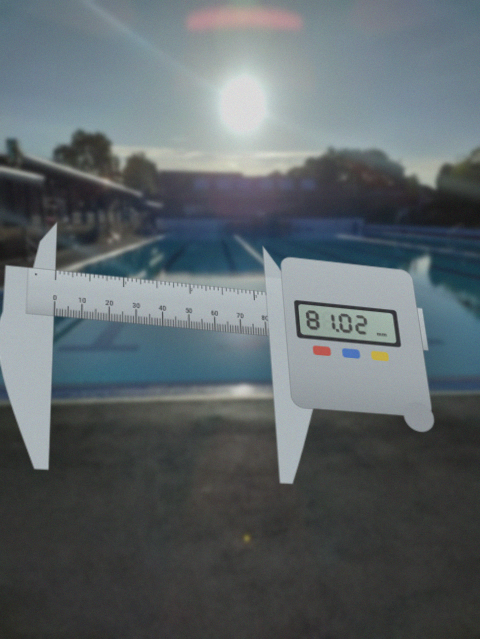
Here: 81.02 mm
